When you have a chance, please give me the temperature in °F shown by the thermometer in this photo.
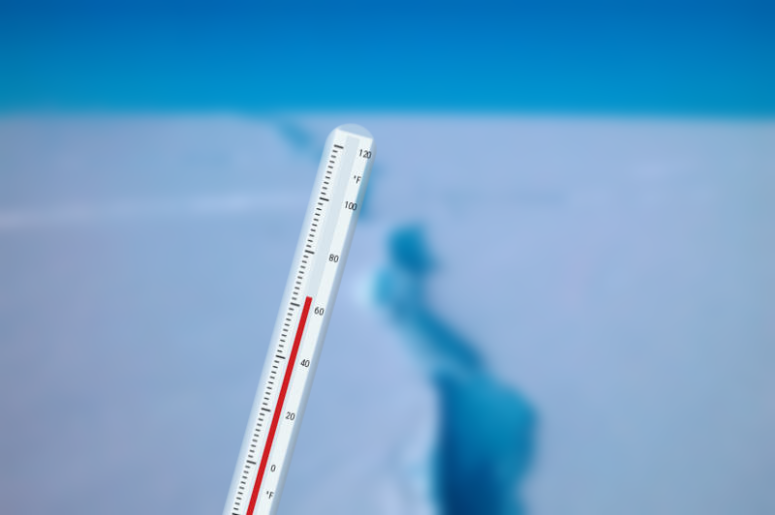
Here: 64 °F
